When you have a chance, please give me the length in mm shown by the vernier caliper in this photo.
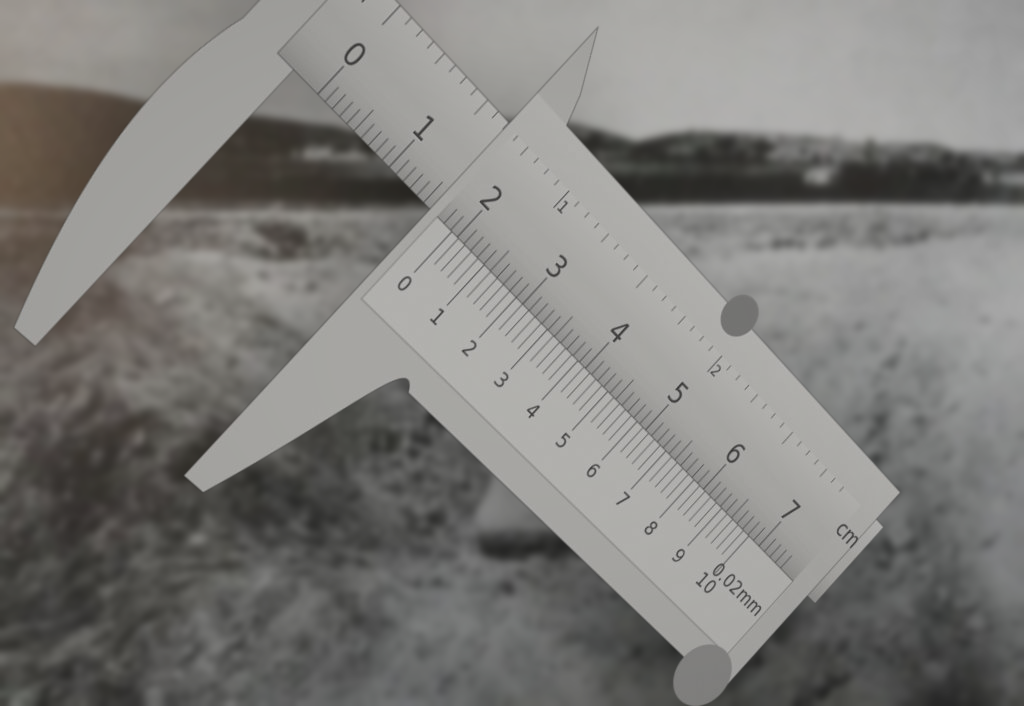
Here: 19.2 mm
